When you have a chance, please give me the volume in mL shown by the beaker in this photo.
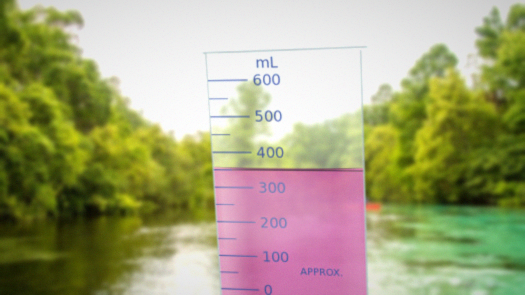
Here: 350 mL
